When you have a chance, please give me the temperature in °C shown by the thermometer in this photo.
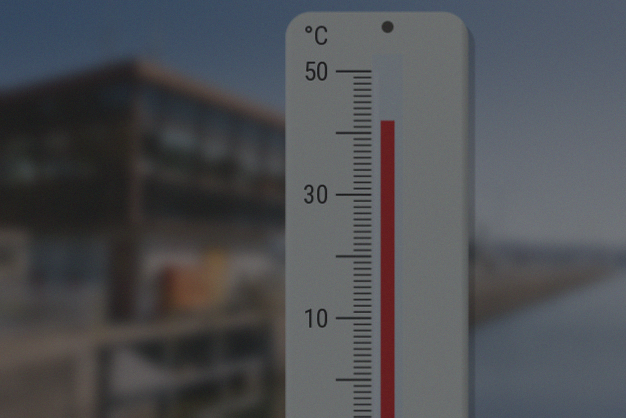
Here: 42 °C
